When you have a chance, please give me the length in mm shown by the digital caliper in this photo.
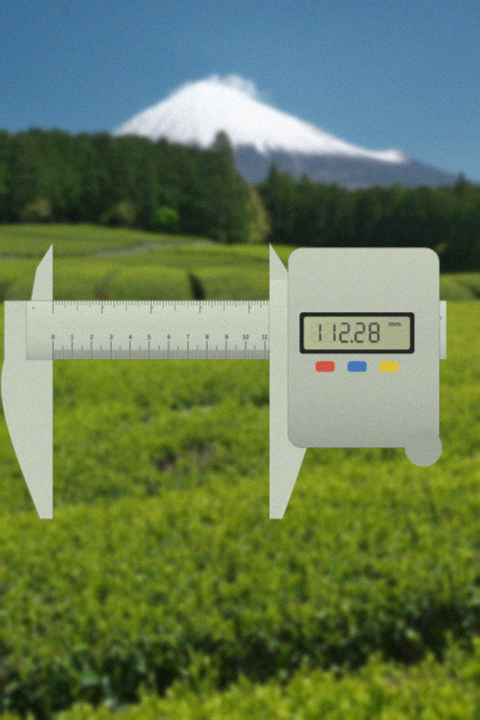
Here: 112.28 mm
